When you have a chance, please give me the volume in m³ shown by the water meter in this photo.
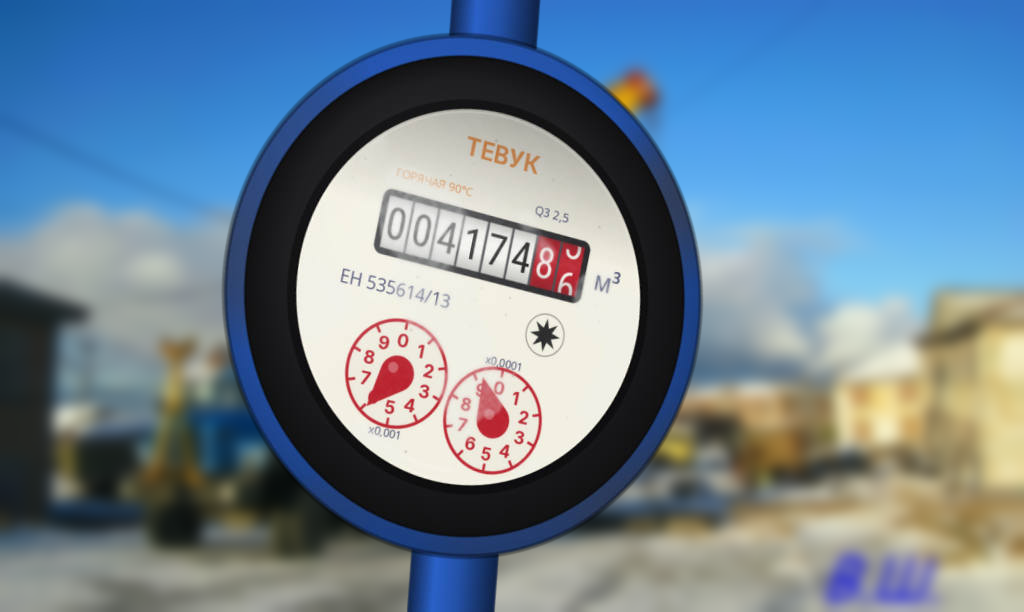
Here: 4174.8559 m³
